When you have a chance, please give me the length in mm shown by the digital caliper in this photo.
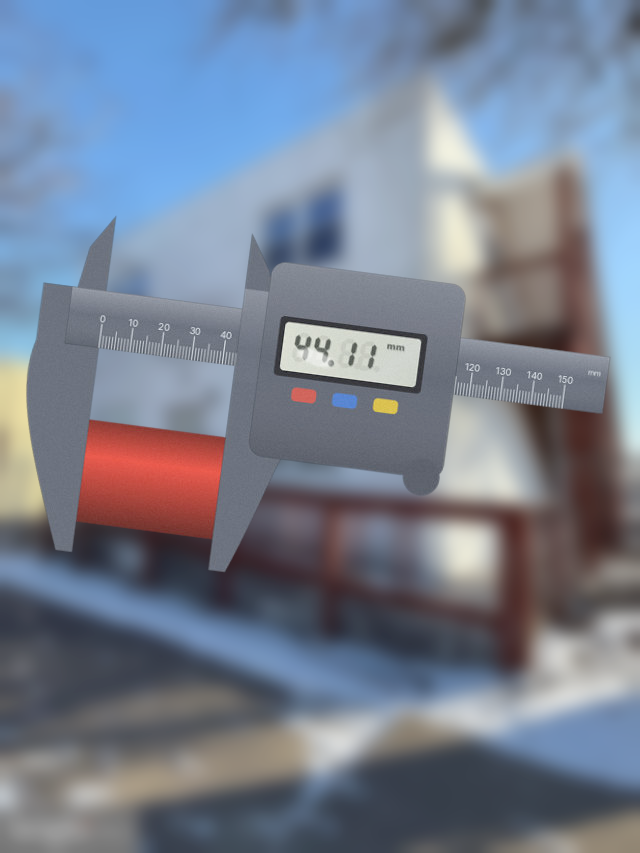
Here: 44.11 mm
